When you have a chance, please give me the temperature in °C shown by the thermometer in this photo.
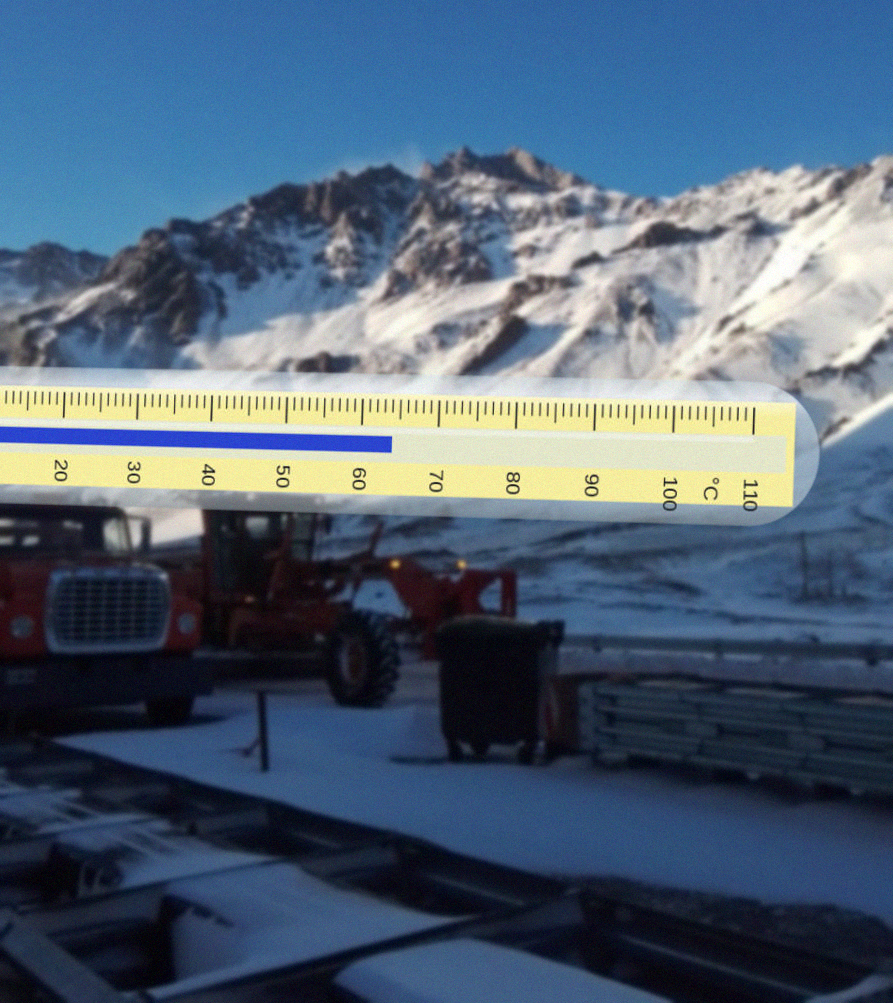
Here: 64 °C
